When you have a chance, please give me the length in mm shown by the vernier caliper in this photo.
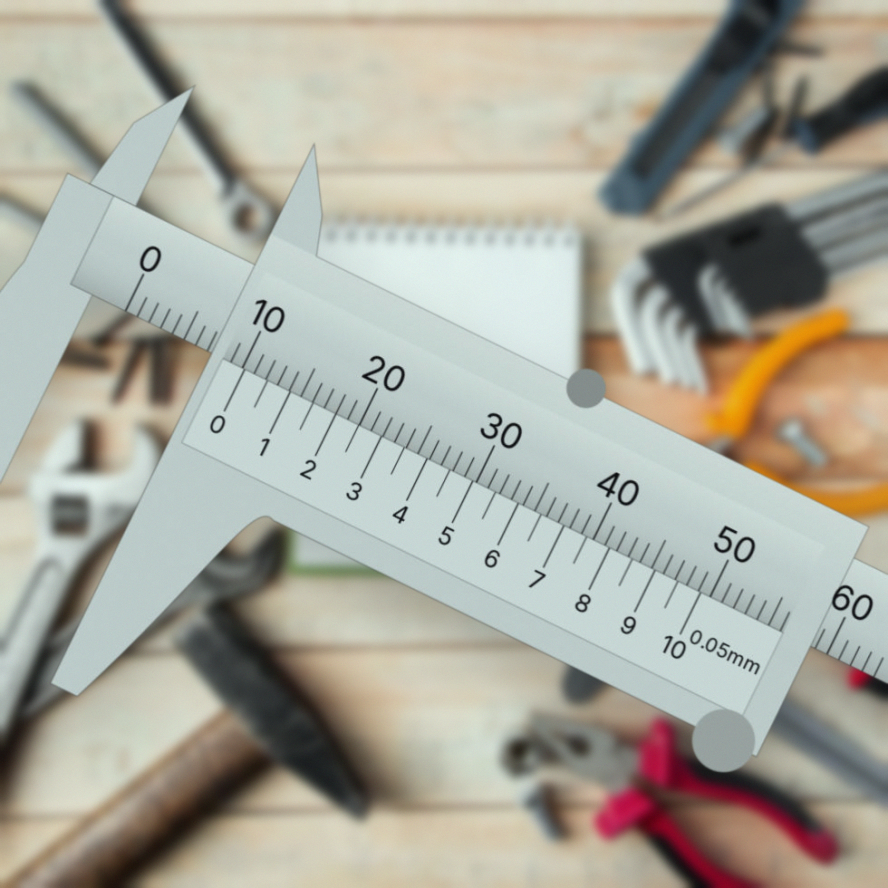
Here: 10.2 mm
